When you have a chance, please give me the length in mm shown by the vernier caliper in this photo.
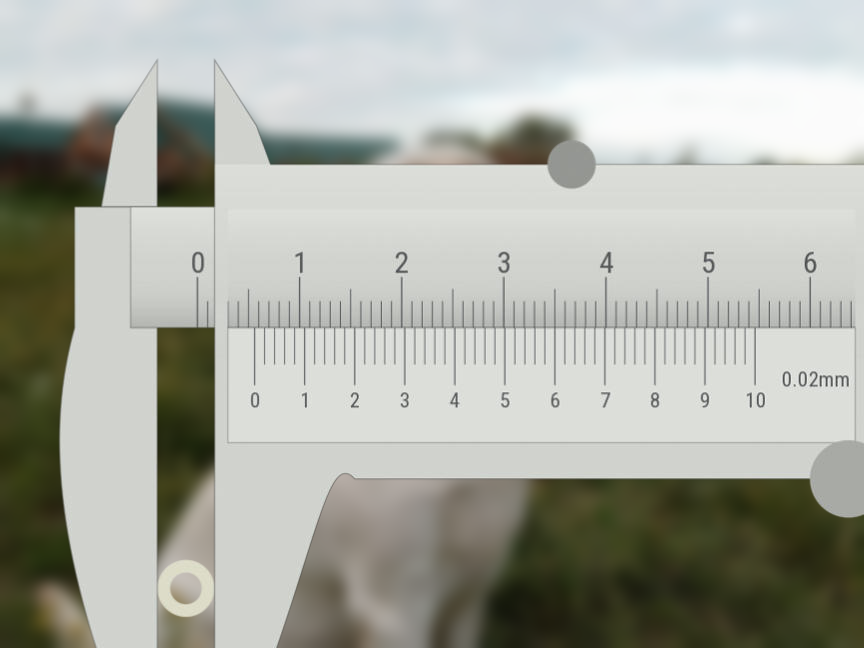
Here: 5.6 mm
